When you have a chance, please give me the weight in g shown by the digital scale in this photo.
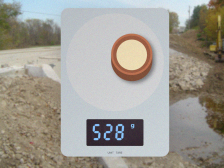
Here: 528 g
